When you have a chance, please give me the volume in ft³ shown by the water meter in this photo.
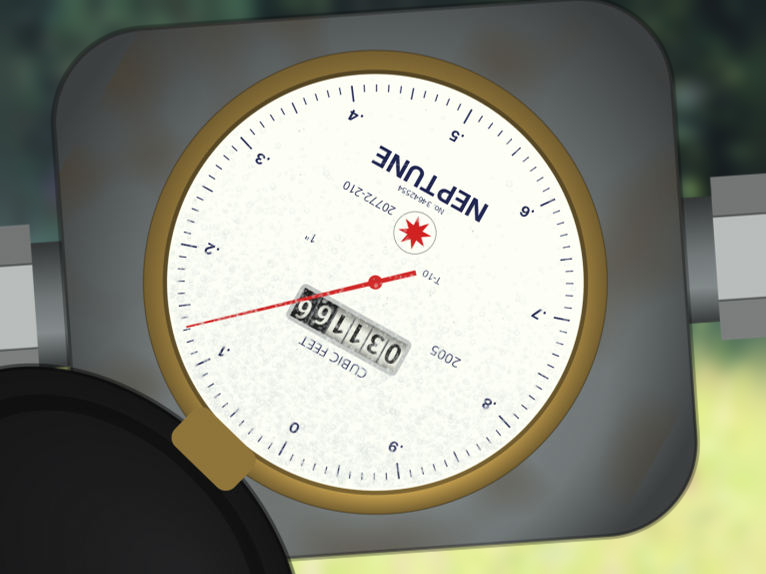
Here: 31166.13 ft³
